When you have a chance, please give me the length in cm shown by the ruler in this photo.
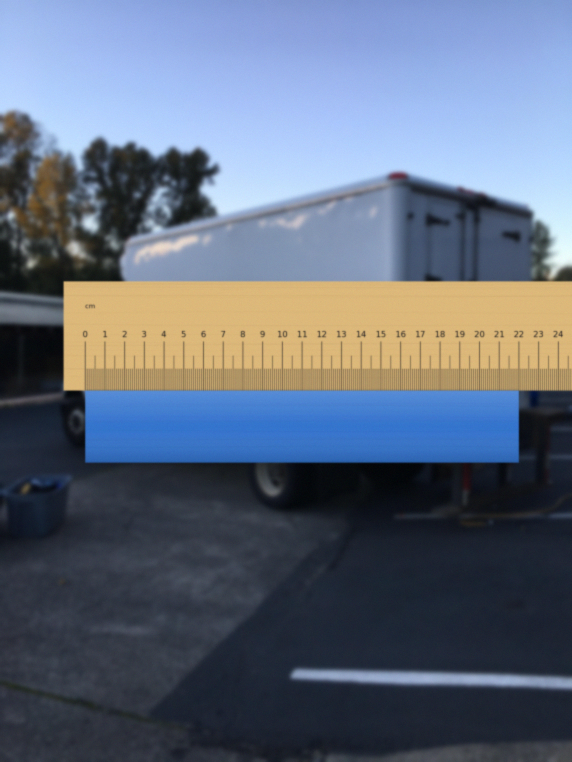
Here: 22 cm
